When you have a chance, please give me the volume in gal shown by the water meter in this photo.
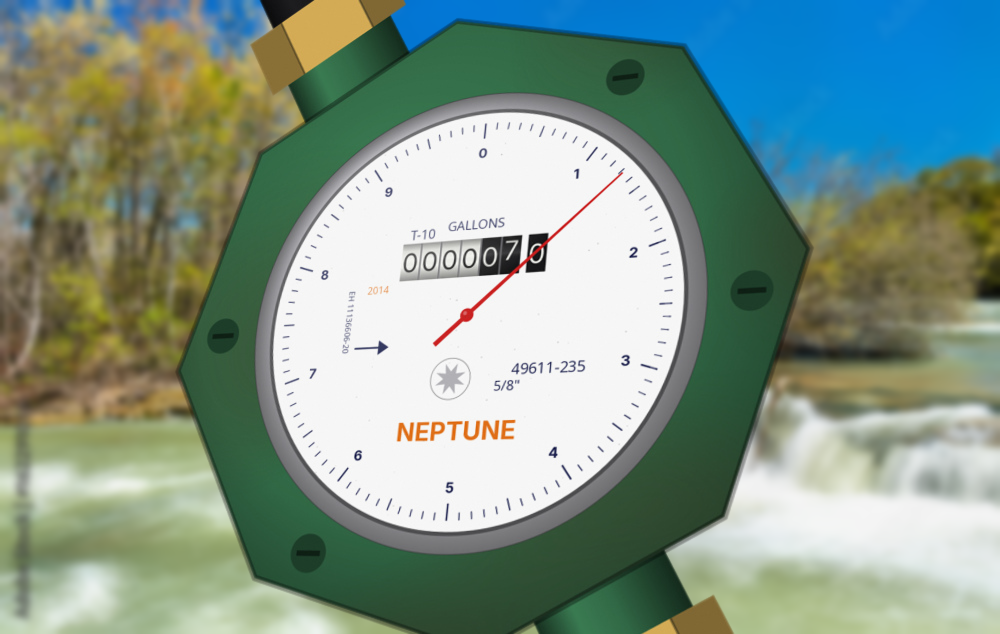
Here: 71.3 gal
